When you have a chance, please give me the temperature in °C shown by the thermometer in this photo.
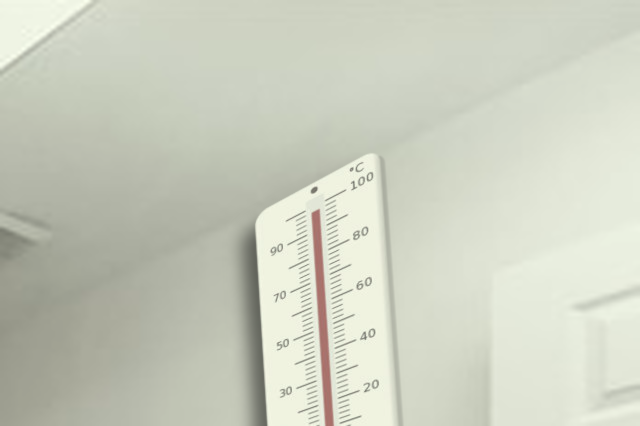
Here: 98 °C
